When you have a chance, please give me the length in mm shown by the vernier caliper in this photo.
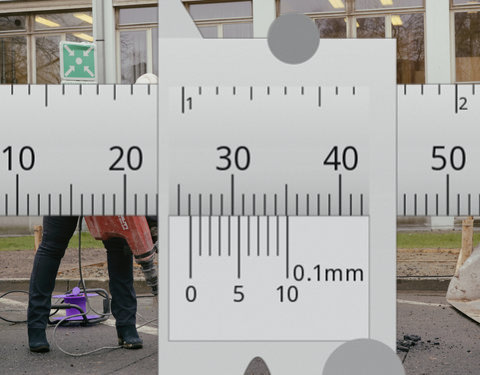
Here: 26.1 mm
